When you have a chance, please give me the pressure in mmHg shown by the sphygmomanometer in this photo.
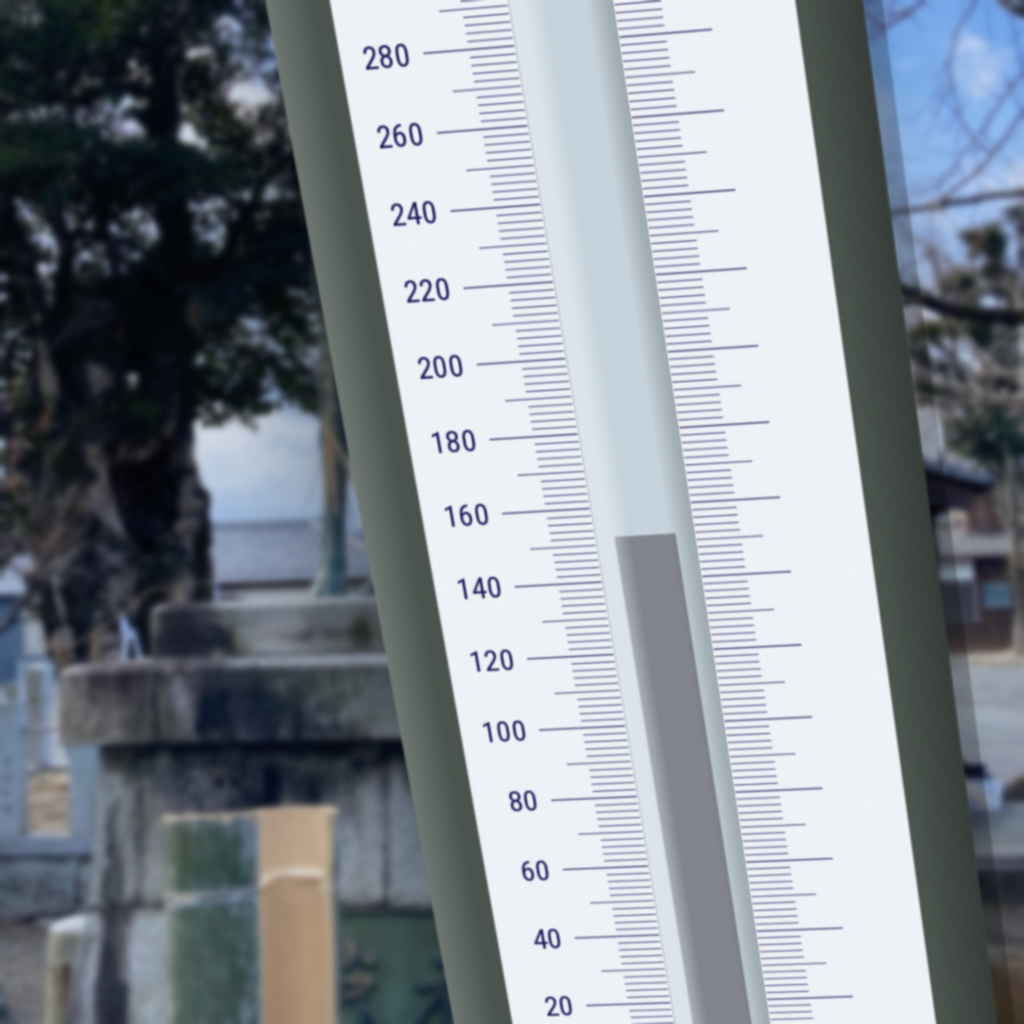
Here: 152 mmHg
